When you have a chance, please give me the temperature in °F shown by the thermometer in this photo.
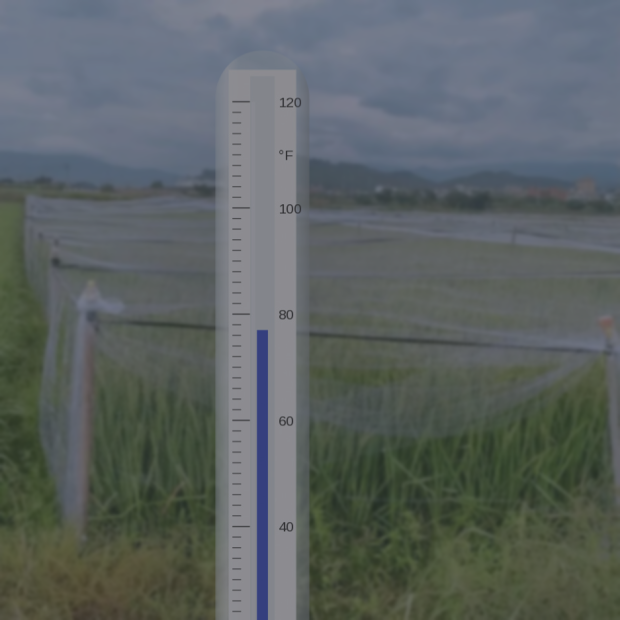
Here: 77 °F
